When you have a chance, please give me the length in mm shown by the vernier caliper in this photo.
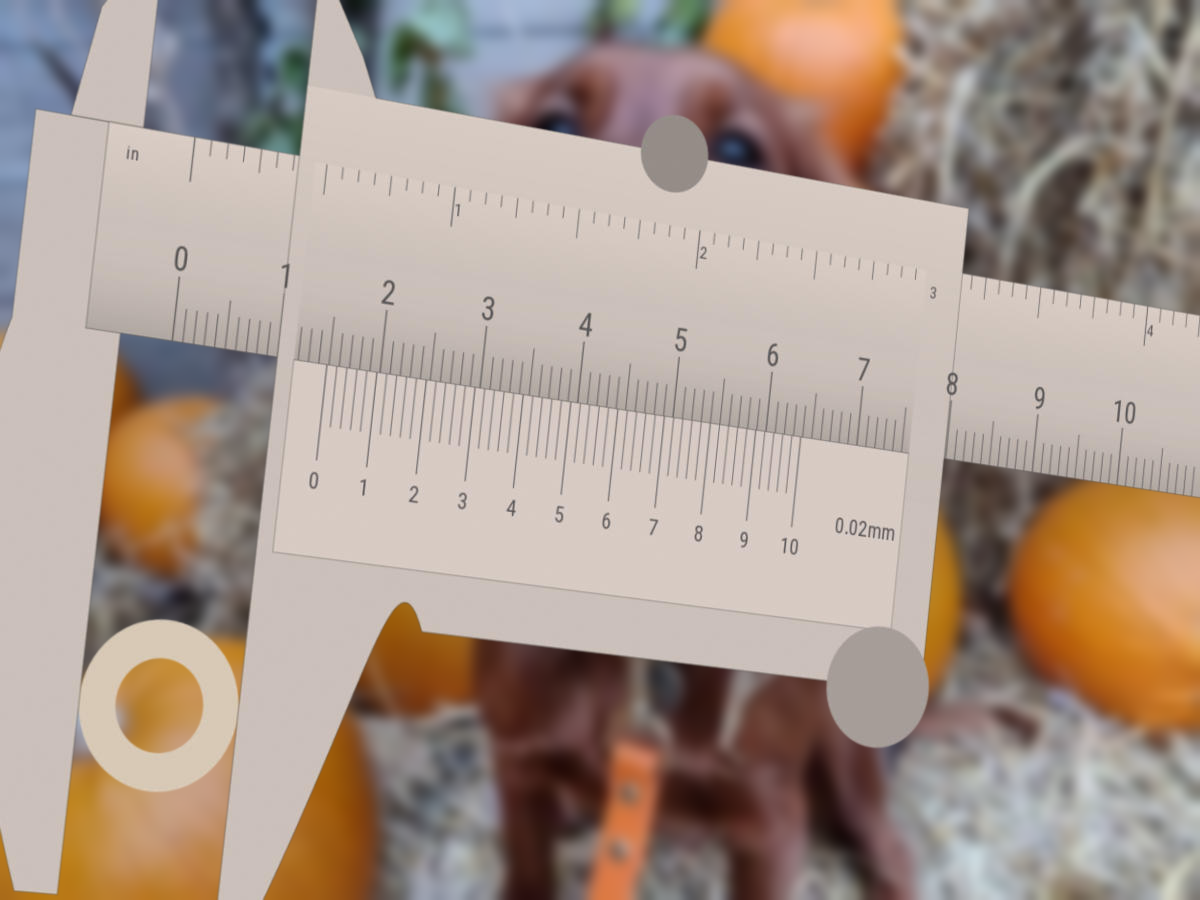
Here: 14.8 mm
